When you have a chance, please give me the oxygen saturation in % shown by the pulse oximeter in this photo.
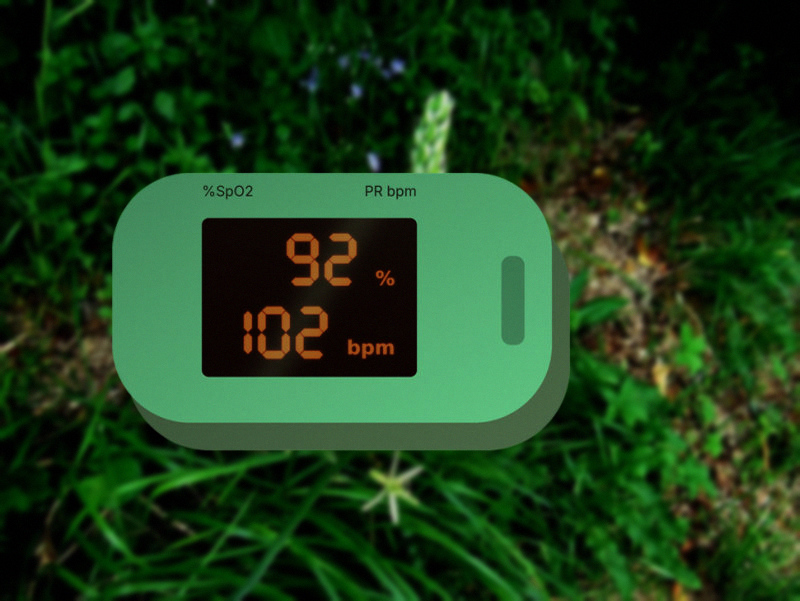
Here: 92 %
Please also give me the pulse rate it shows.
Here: 102 bpm
